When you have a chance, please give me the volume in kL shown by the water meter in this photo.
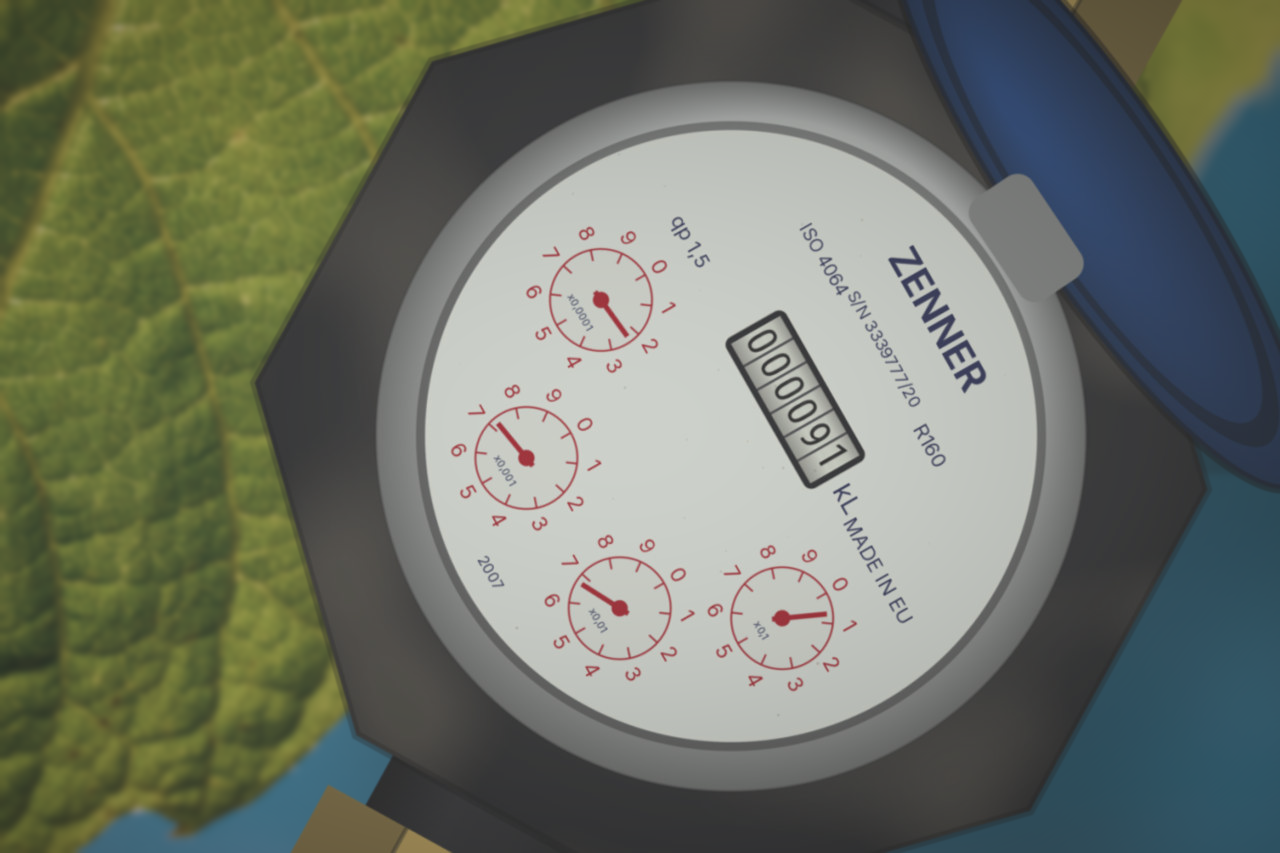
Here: 91.0672 kL
